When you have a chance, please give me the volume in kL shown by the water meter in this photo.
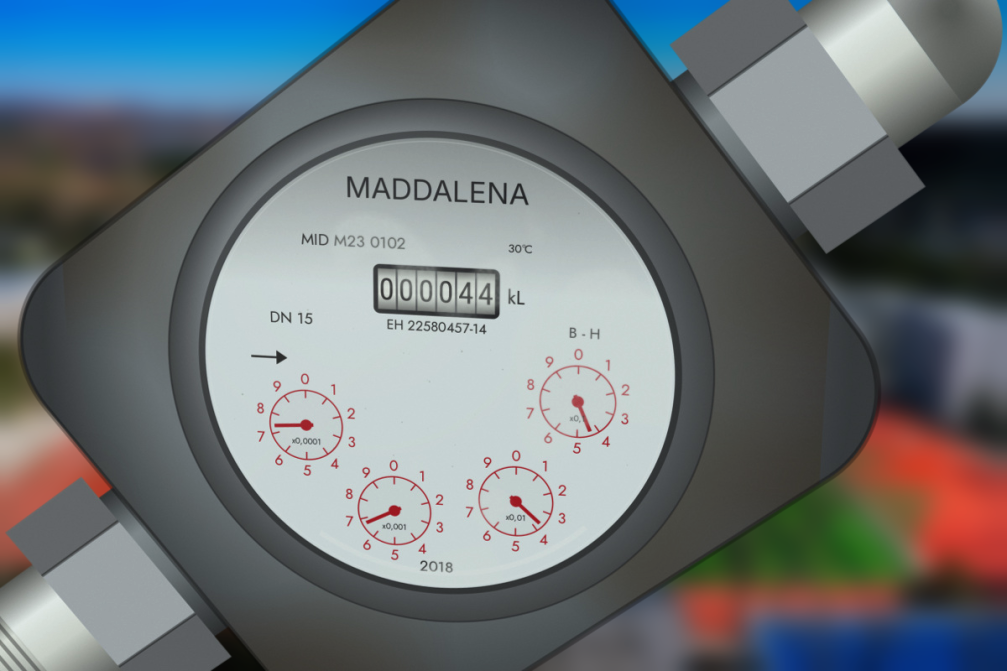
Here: 44.4367 kL
